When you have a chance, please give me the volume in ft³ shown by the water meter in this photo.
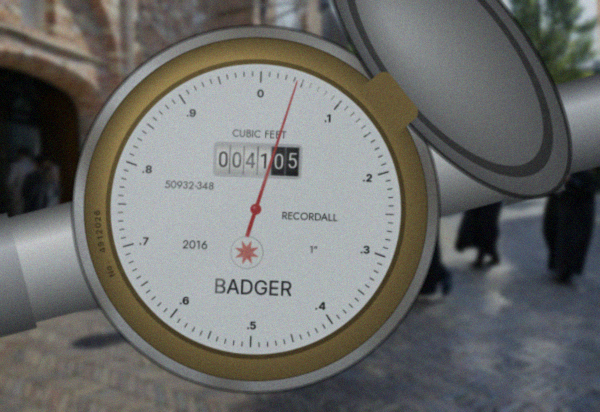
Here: 4105.04 ft³
